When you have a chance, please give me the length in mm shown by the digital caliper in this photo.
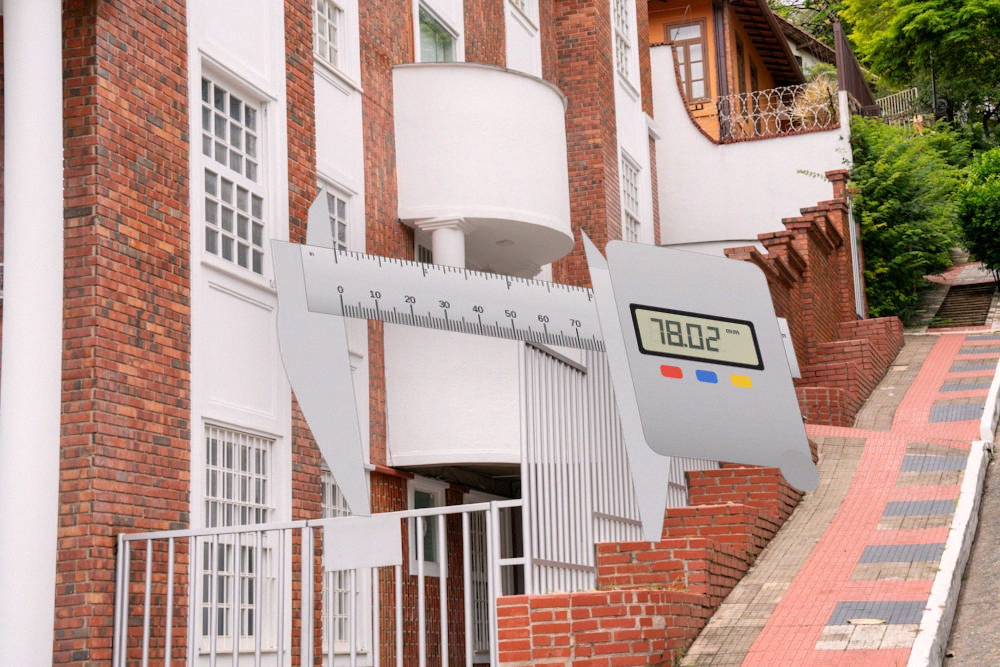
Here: 78.02 mm
